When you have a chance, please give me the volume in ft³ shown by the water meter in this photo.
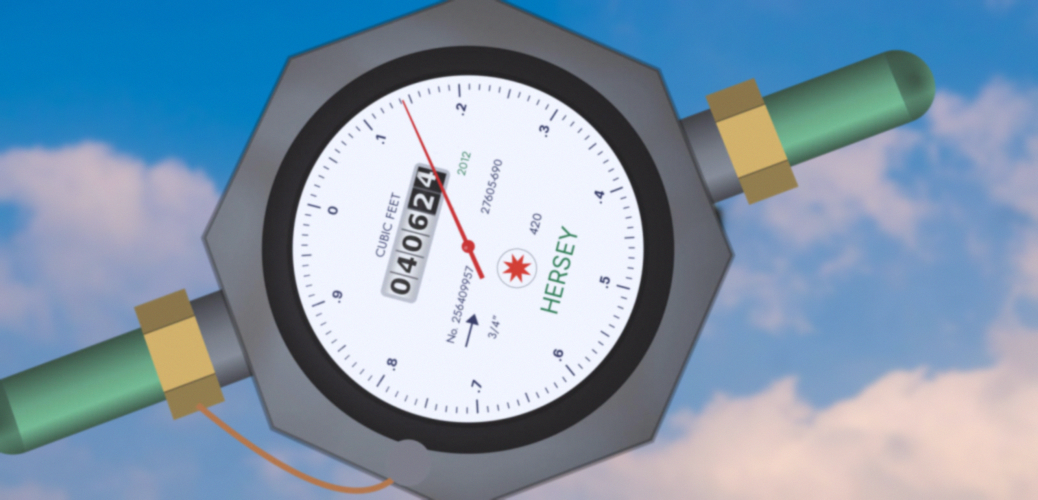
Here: 40624.14 ft³
